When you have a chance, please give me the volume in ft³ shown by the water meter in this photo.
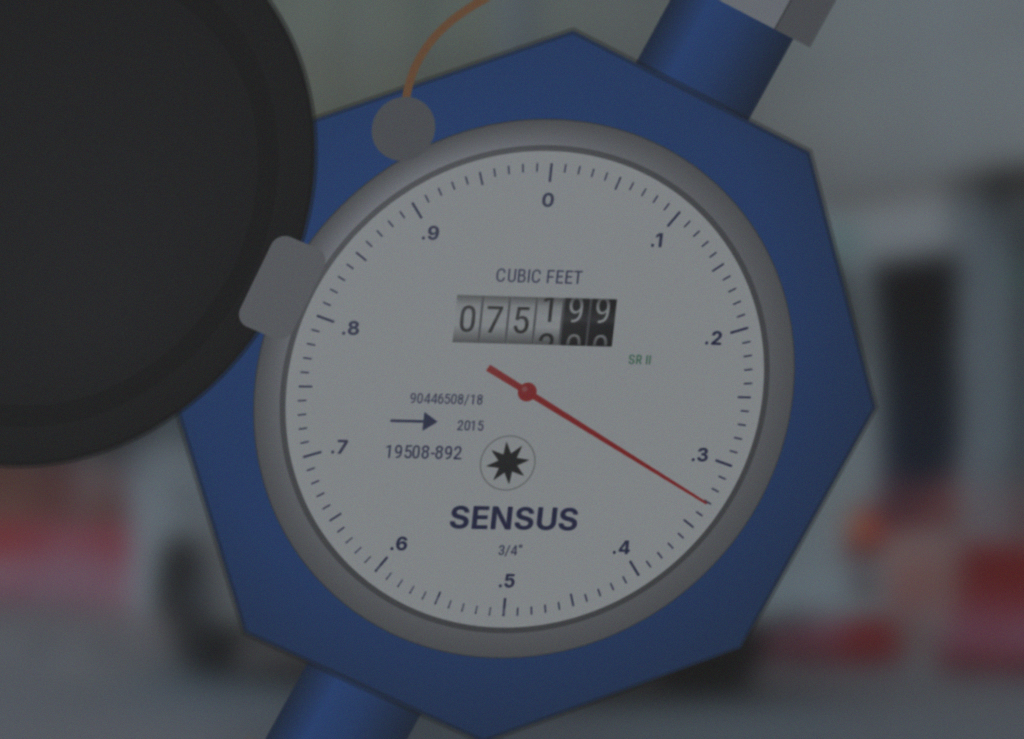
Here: 75199.33 ft³
